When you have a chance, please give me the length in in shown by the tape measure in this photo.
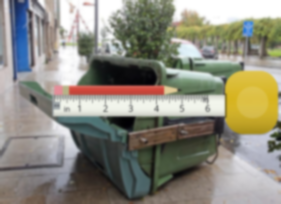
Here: 5 in
